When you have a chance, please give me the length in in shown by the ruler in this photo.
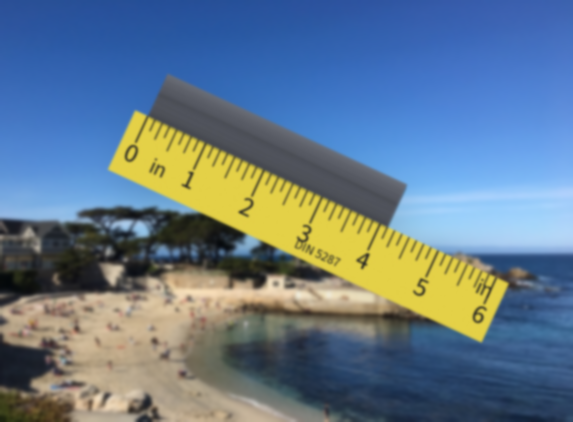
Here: 4.125 in
